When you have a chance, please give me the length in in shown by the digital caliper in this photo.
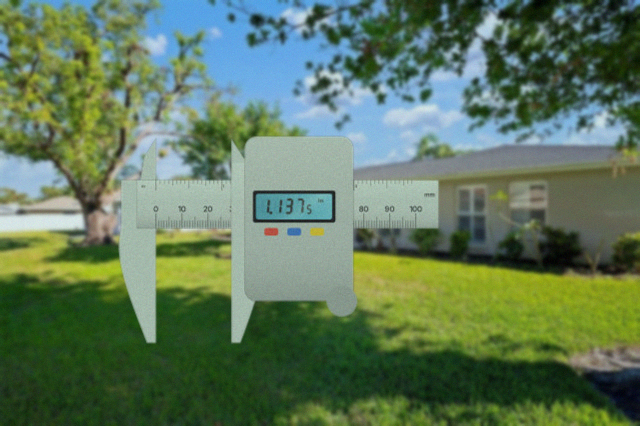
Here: 1.1375 in
